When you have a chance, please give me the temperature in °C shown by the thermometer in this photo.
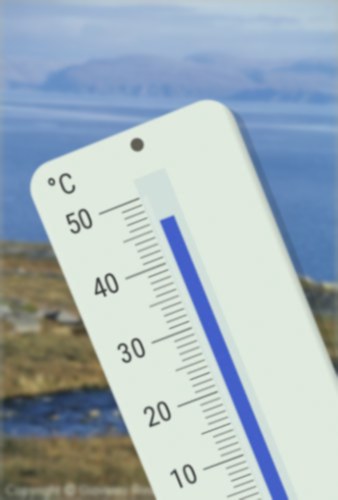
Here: 46 °C
